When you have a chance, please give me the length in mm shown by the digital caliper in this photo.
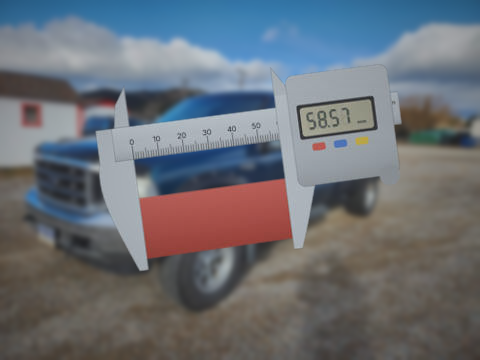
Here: 58.57 mm
